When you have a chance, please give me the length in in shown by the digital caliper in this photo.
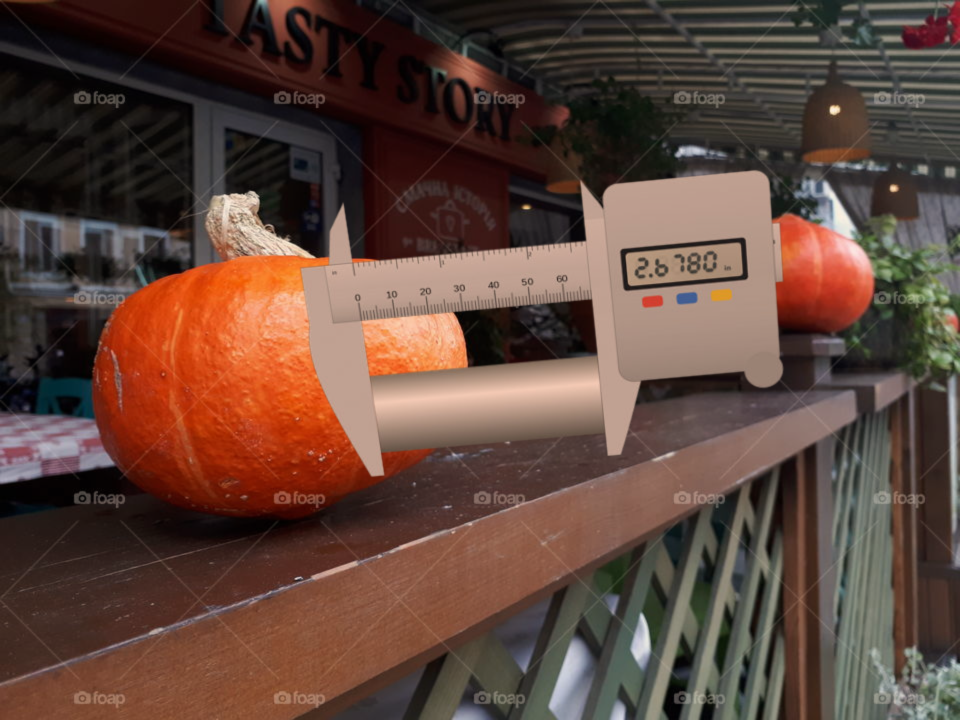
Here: 2.6780 in
